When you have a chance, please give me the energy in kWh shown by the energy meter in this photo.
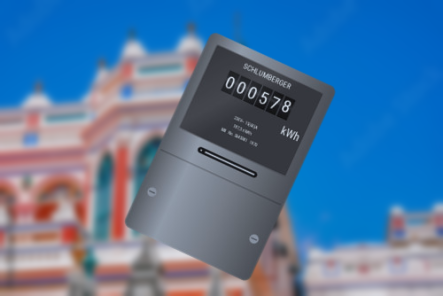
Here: 578 kWh
